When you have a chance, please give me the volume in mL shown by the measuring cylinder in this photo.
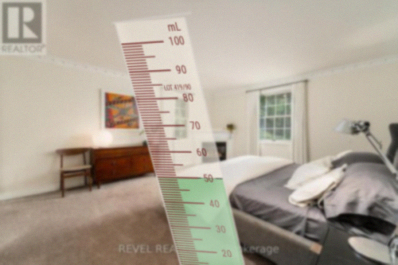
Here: 50 mL
